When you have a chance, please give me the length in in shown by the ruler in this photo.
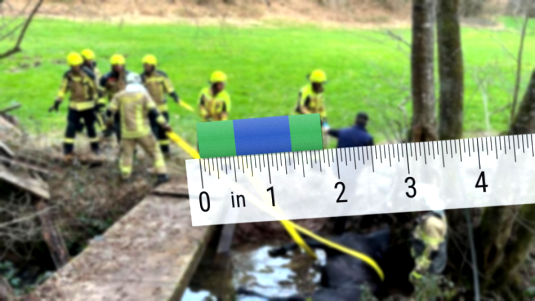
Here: 1.8125 in
